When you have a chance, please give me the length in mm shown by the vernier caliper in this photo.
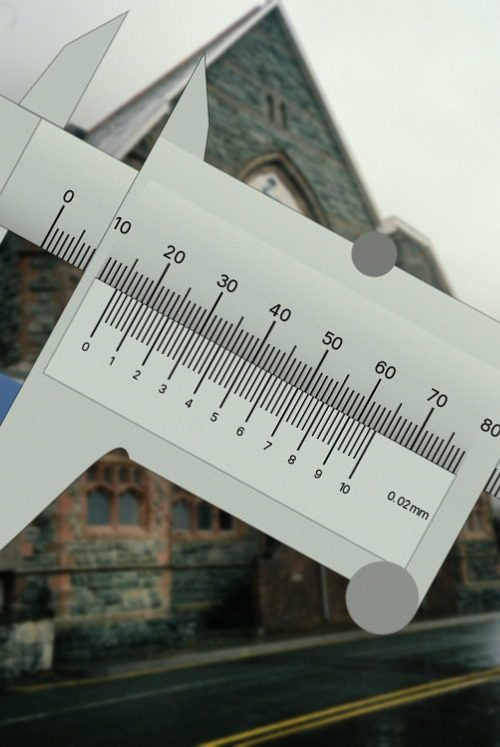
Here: 14.4 mm
